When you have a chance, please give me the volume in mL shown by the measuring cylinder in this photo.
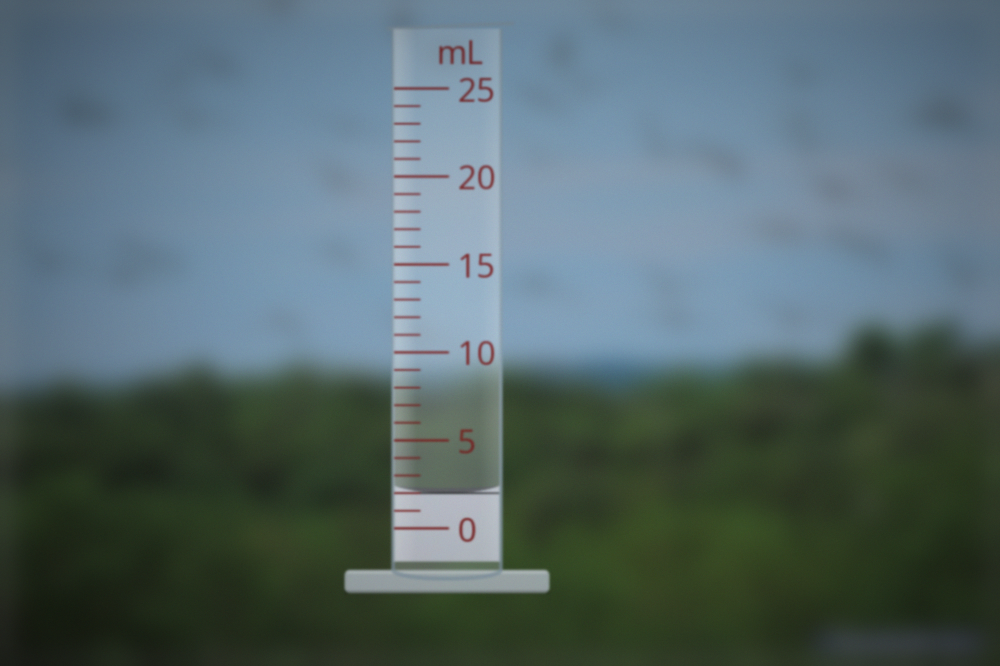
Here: 2 mL
